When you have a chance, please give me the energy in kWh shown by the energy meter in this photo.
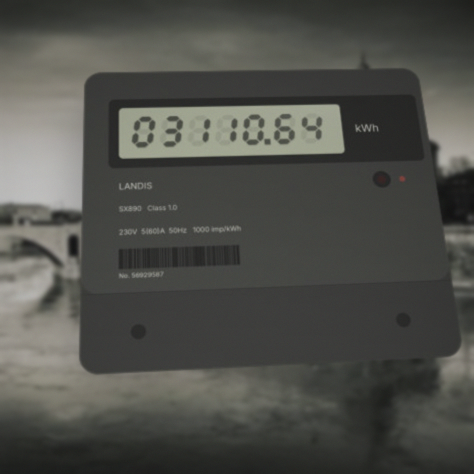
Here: 3110.64 kWh
